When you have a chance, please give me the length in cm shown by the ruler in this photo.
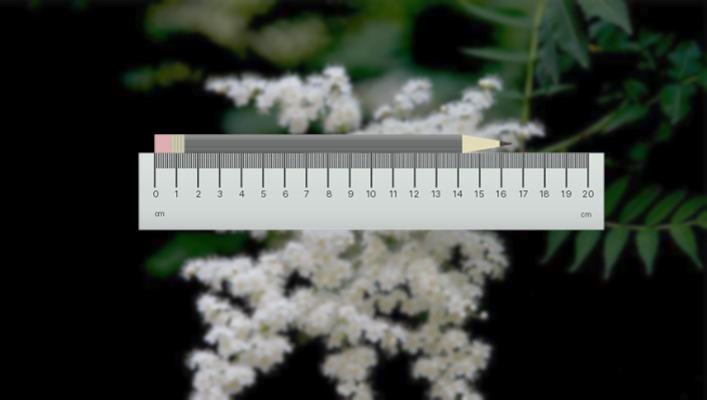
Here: 16.5 cm
